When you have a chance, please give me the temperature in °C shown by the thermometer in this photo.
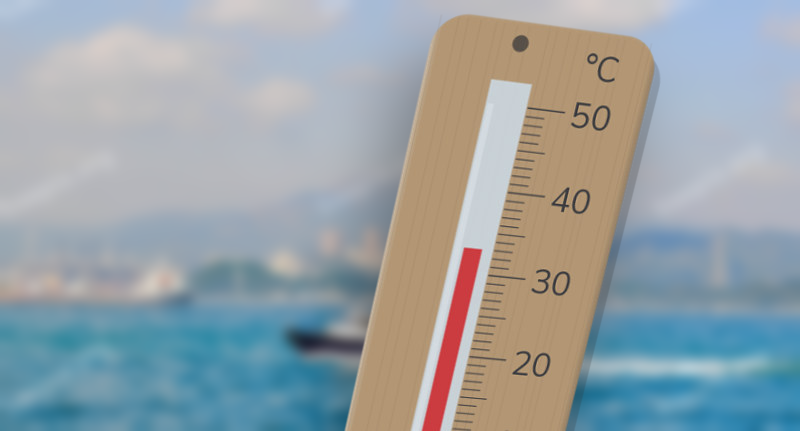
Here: 33 °C
